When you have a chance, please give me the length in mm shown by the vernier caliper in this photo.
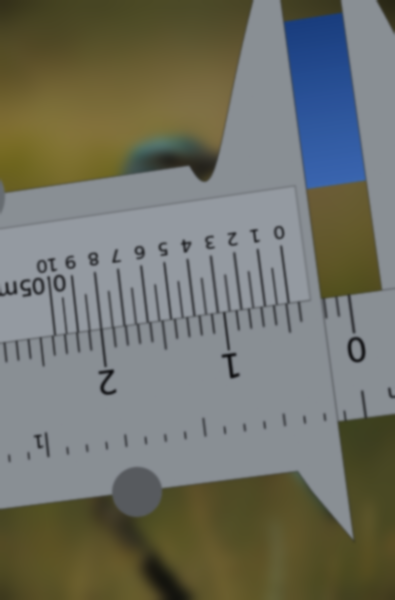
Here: 4.8 mm
